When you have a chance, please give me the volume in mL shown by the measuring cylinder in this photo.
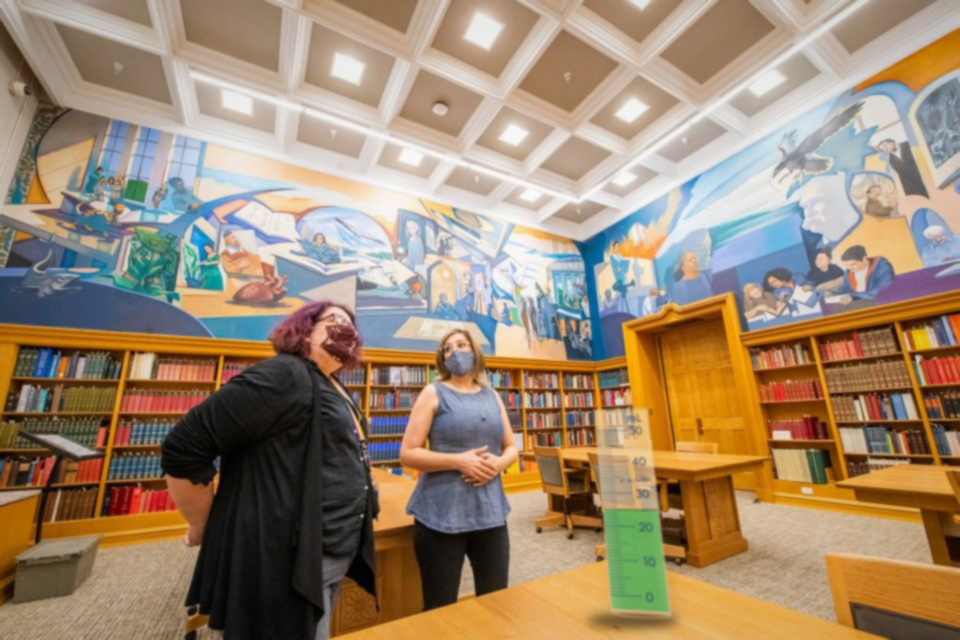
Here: 25 mL
